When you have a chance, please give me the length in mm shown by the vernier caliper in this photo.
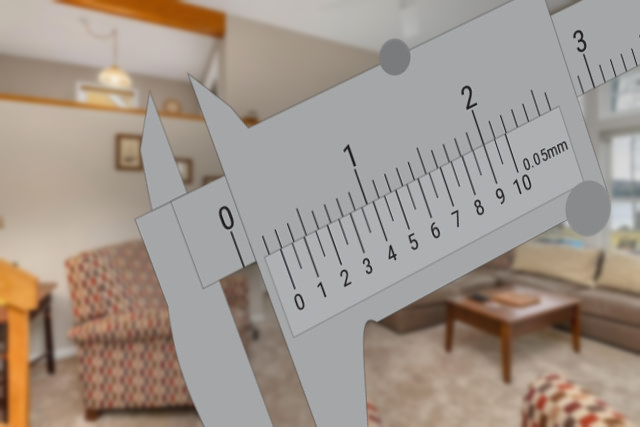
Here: 2.9 mm
